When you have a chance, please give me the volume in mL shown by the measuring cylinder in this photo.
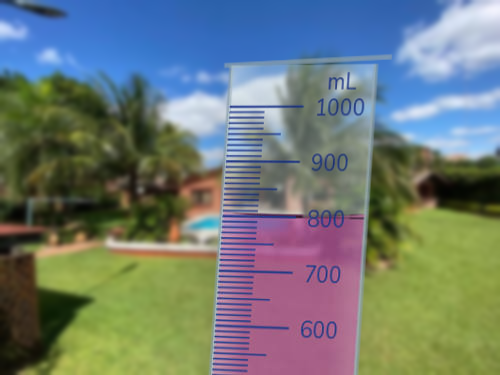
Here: 800 mL
